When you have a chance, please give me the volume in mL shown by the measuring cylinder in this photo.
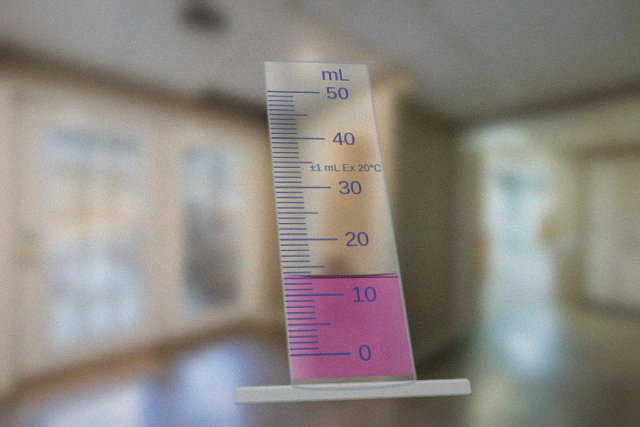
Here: 13 mL
